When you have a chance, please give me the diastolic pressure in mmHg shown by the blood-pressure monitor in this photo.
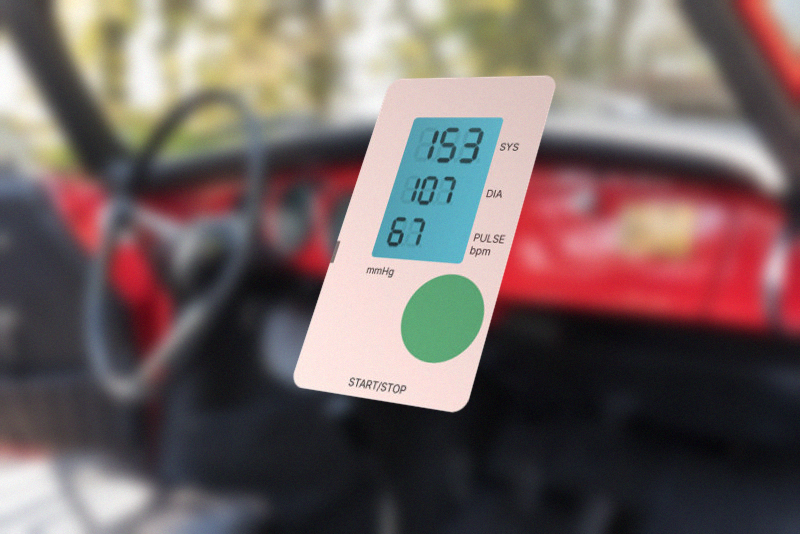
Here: 107 mmHg
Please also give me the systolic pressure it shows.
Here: 153 mmHg
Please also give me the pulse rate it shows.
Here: 67 bpm
